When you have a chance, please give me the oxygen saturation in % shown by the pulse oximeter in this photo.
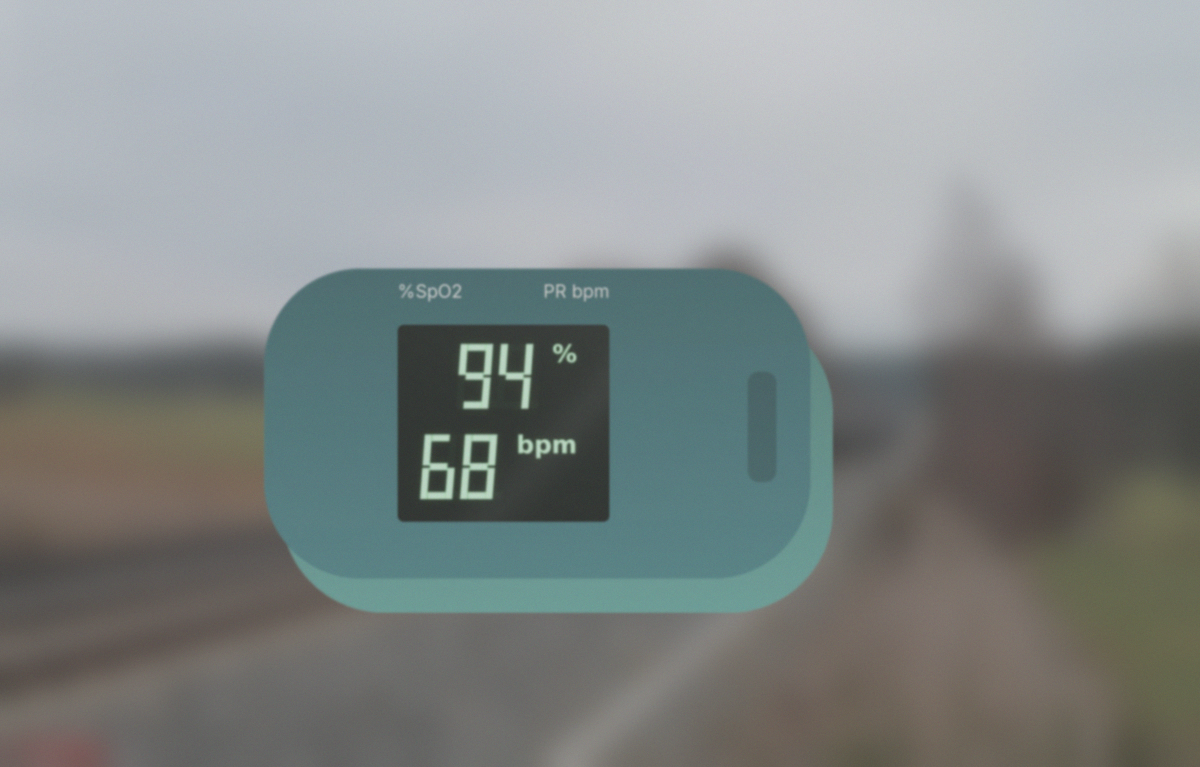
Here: 94 %
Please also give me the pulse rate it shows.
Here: 68 bpm
